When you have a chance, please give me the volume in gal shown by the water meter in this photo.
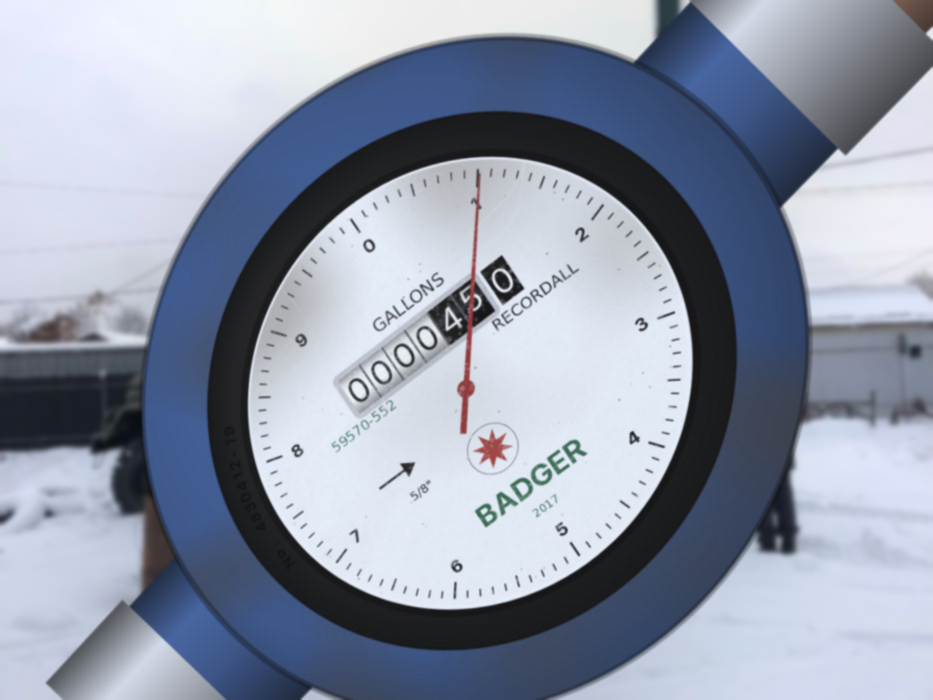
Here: 451.0 gal
